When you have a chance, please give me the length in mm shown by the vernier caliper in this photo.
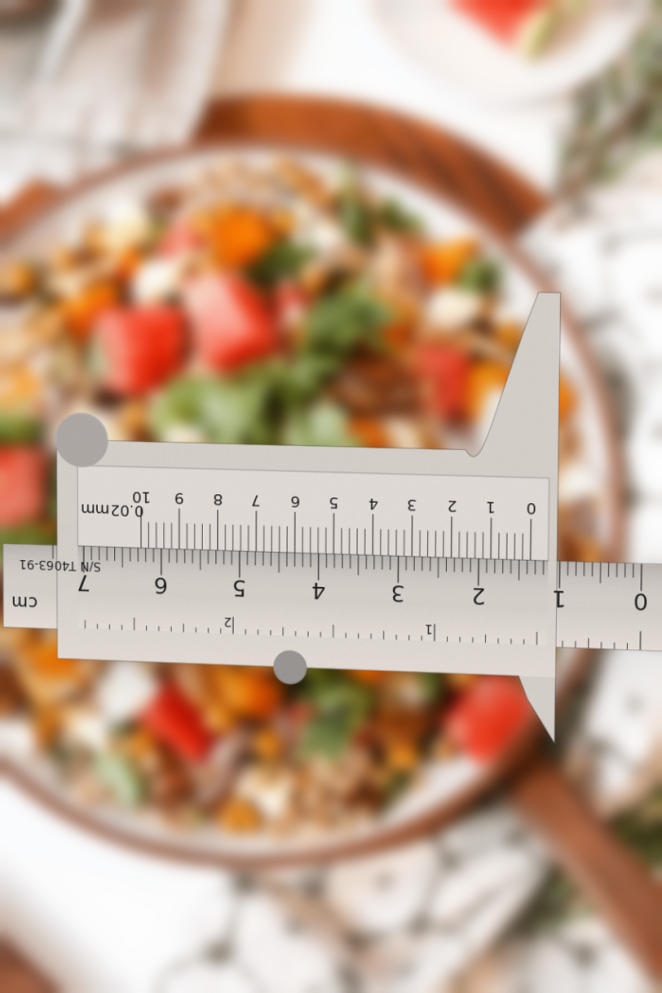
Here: 13.6 mm
